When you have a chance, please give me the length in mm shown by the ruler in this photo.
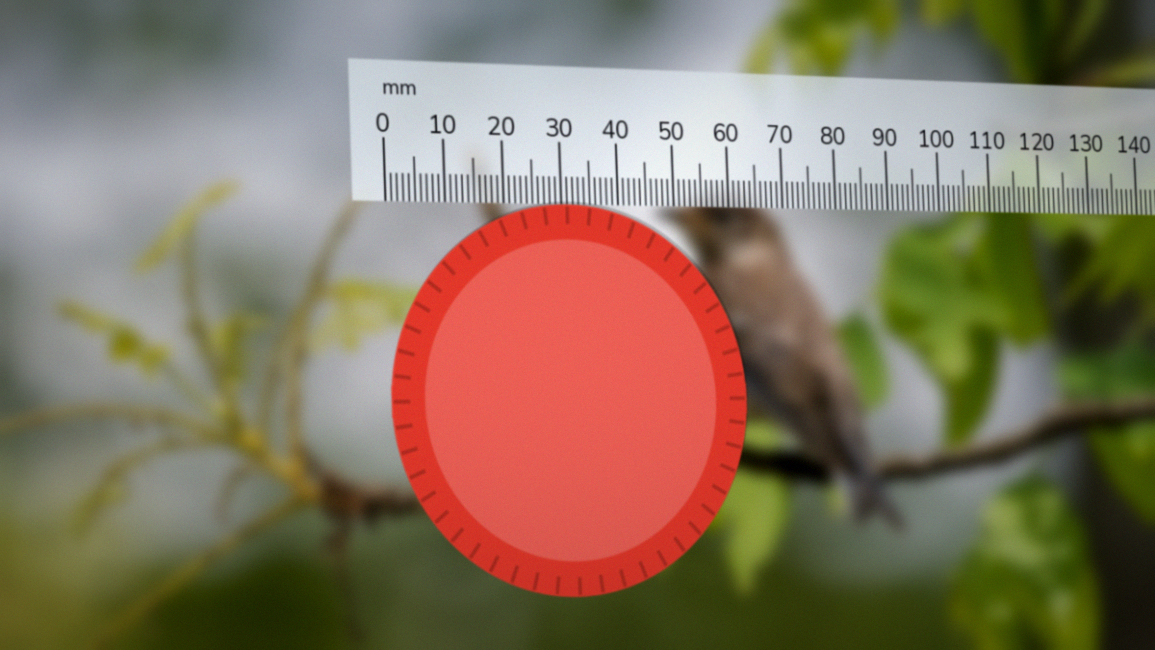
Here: 62 mm
